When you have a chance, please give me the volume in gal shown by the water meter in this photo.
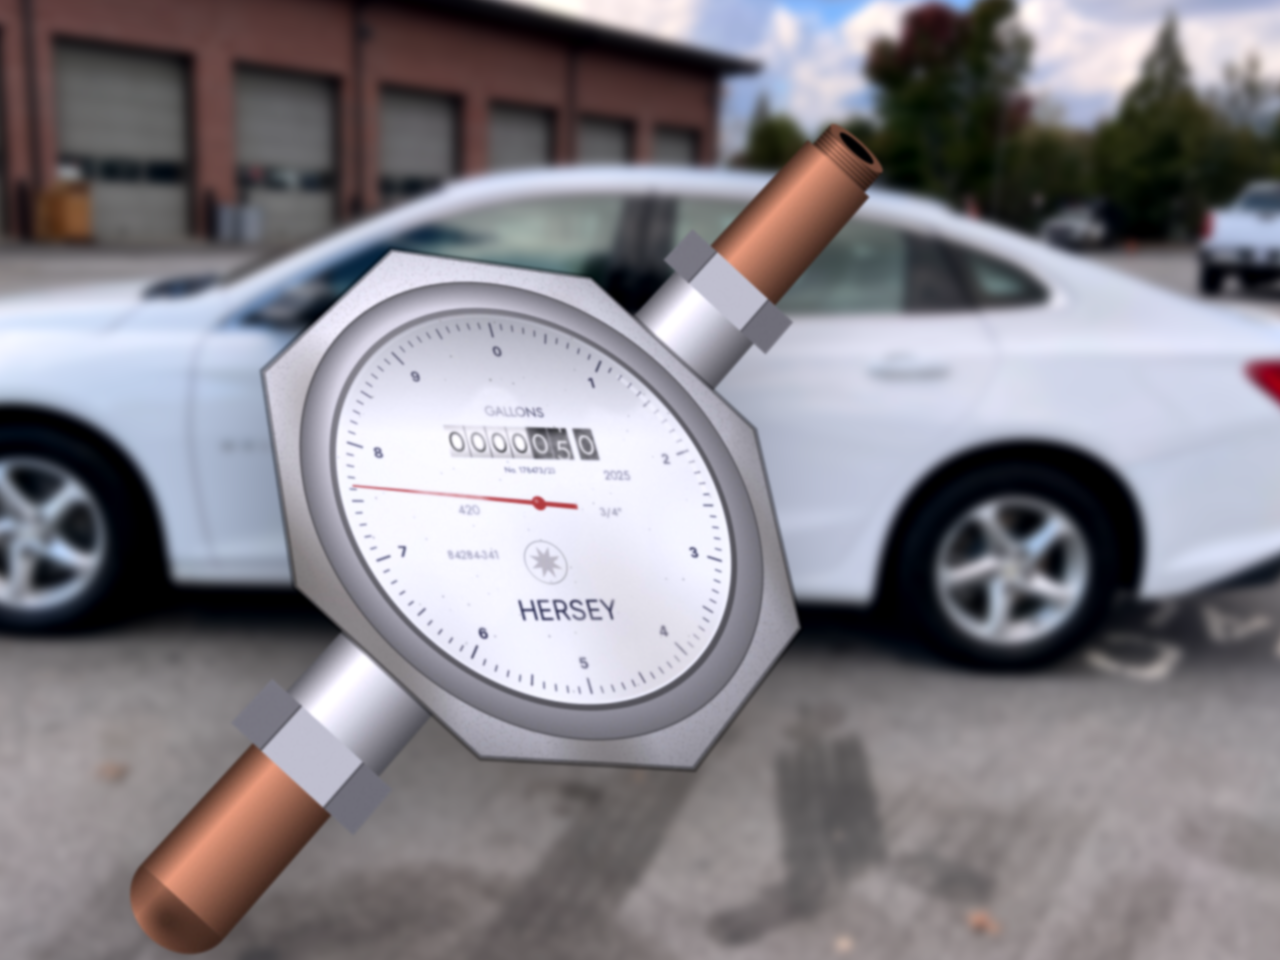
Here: 47.6 gal
